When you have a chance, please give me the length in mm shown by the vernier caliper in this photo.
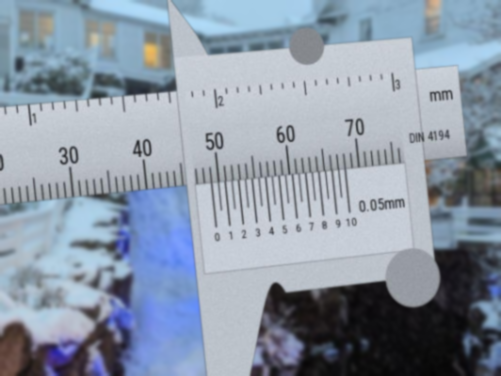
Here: 49.0 mm
